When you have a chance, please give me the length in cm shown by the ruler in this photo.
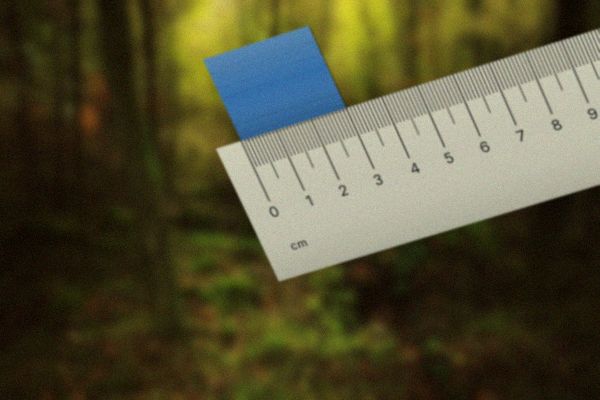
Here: 3 cm
